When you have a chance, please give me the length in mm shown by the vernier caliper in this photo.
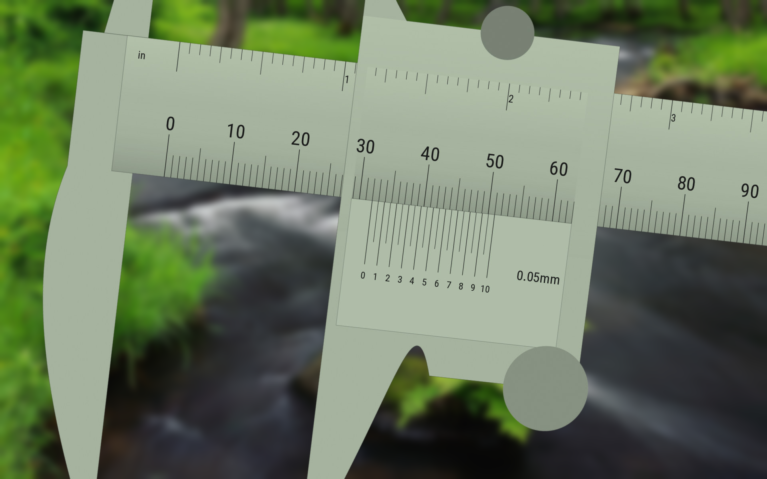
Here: 32.0 mm
